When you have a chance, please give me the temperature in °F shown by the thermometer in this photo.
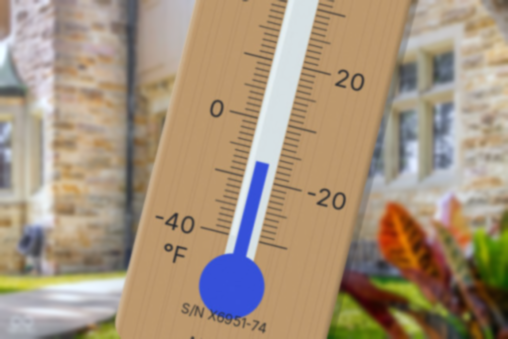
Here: -14 °F
